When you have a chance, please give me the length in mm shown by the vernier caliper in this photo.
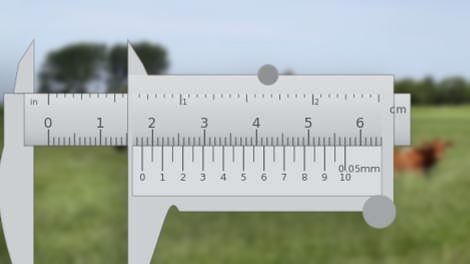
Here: 18.0 mm
